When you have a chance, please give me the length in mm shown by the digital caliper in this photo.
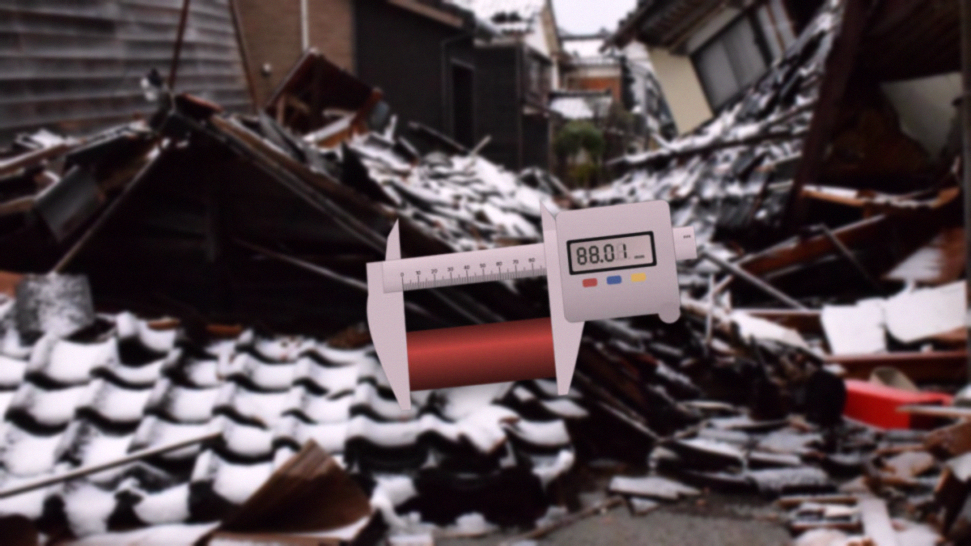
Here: 88.01 mm
